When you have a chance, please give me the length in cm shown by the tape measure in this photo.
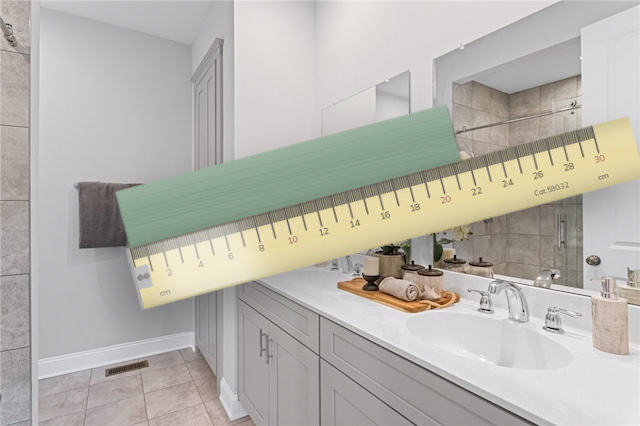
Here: 21.5 cm
